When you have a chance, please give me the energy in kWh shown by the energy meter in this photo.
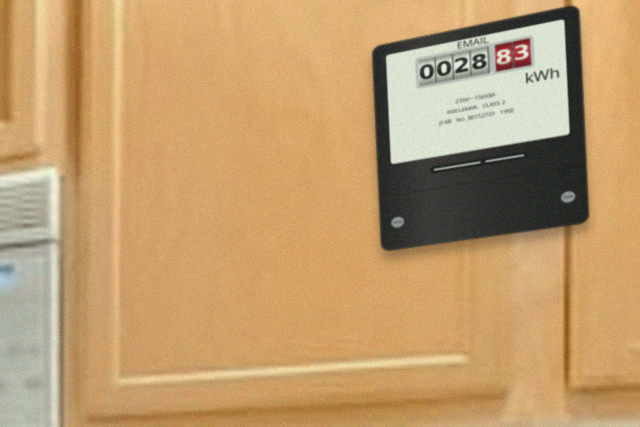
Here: 28.83 kWh
